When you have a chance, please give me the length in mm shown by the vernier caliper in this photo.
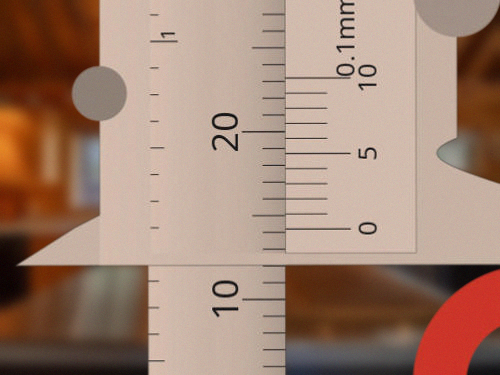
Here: 14.2 mm
